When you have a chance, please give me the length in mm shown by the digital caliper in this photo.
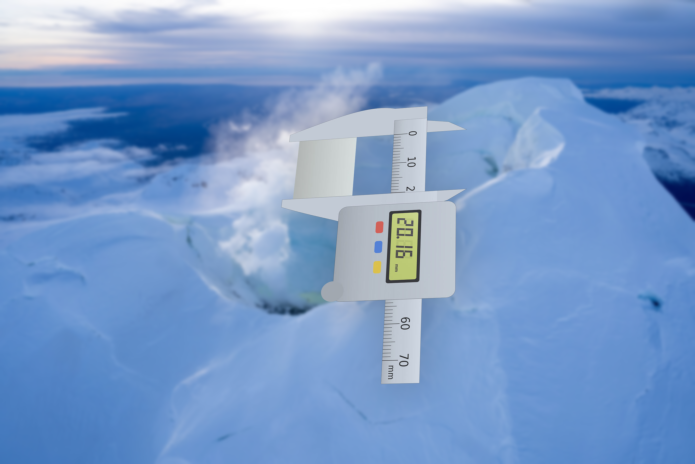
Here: 20.16 mm
